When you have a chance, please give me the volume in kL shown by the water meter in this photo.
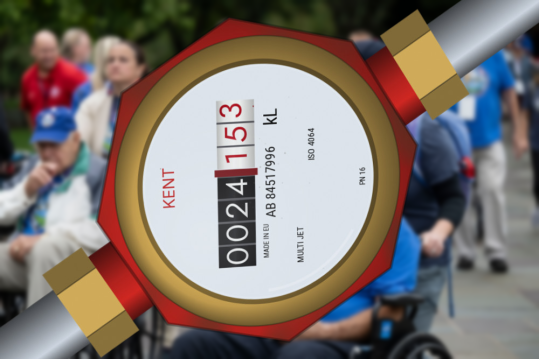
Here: 24.153 kL
